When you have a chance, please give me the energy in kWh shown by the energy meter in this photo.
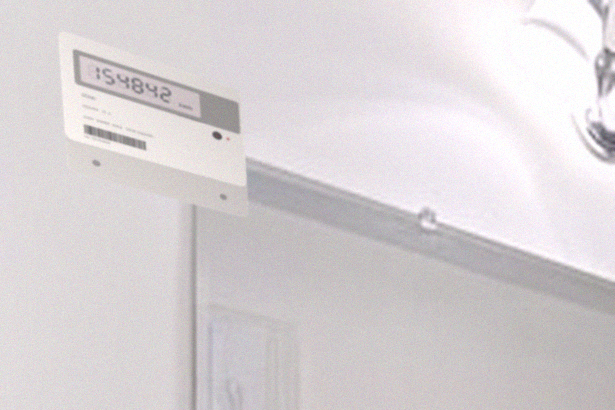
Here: 154842 kWh
